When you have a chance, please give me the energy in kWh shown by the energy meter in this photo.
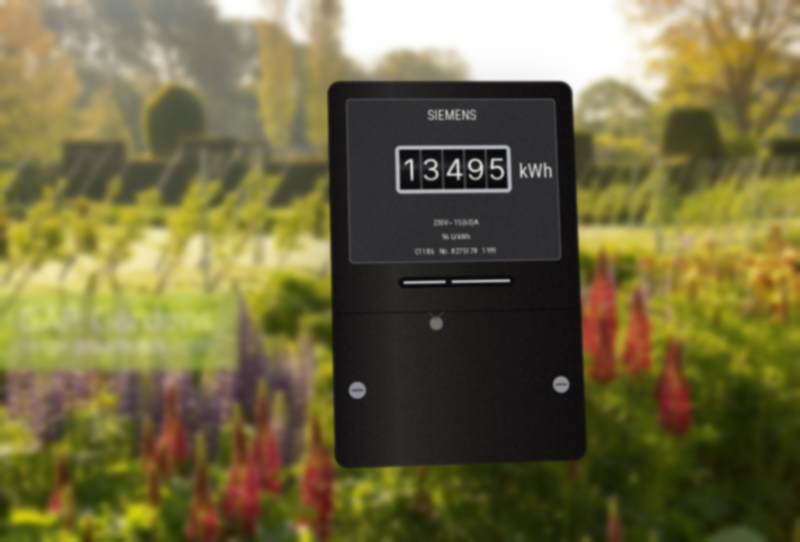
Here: 13495 kWh
